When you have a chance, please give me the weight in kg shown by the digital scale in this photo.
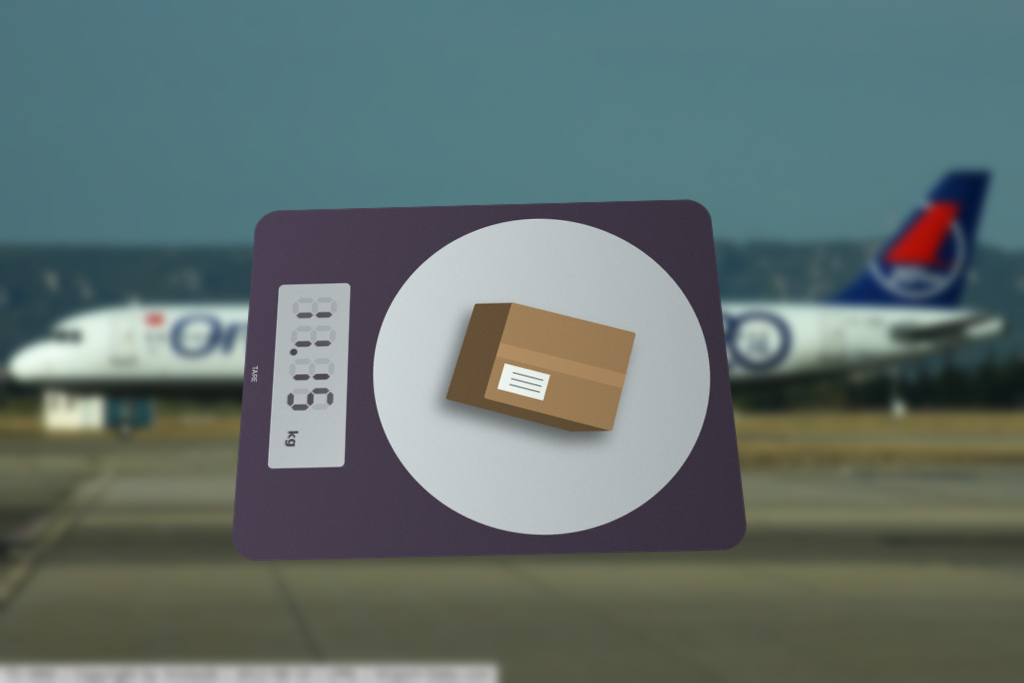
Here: 11.15 kg
